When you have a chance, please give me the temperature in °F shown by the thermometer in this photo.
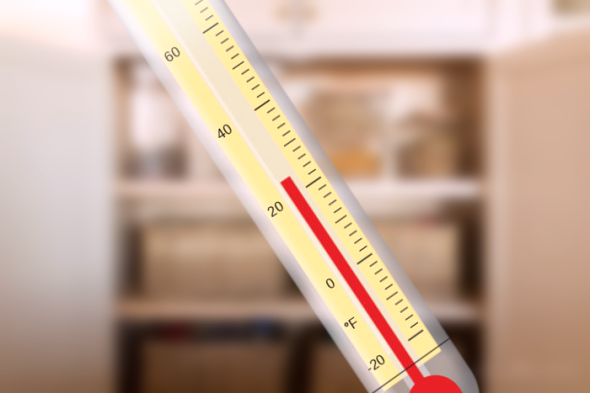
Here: 24 °F
